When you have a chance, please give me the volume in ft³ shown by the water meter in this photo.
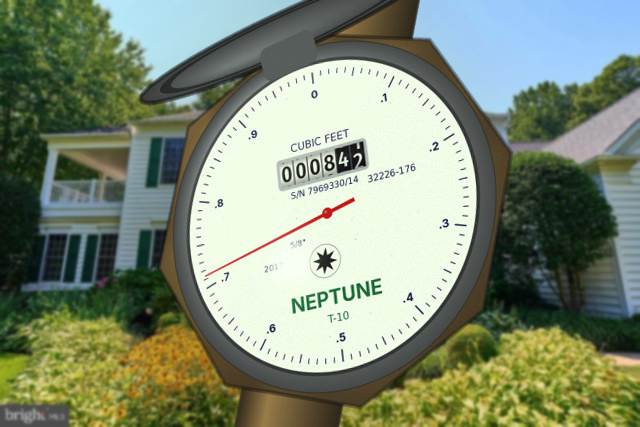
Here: 841.71 ft³
